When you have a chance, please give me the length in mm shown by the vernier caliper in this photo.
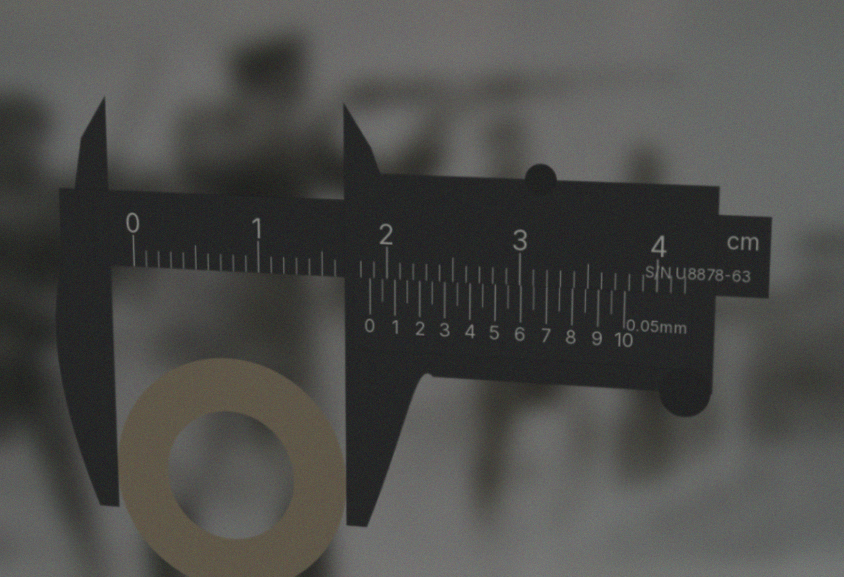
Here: 18.7 mm
